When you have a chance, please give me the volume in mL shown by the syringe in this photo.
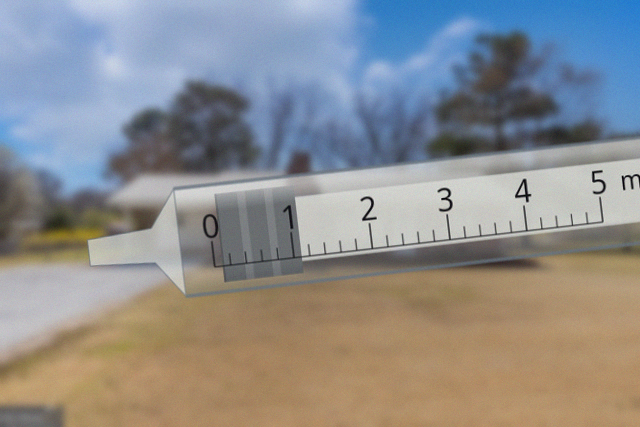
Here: 0.1 mL
